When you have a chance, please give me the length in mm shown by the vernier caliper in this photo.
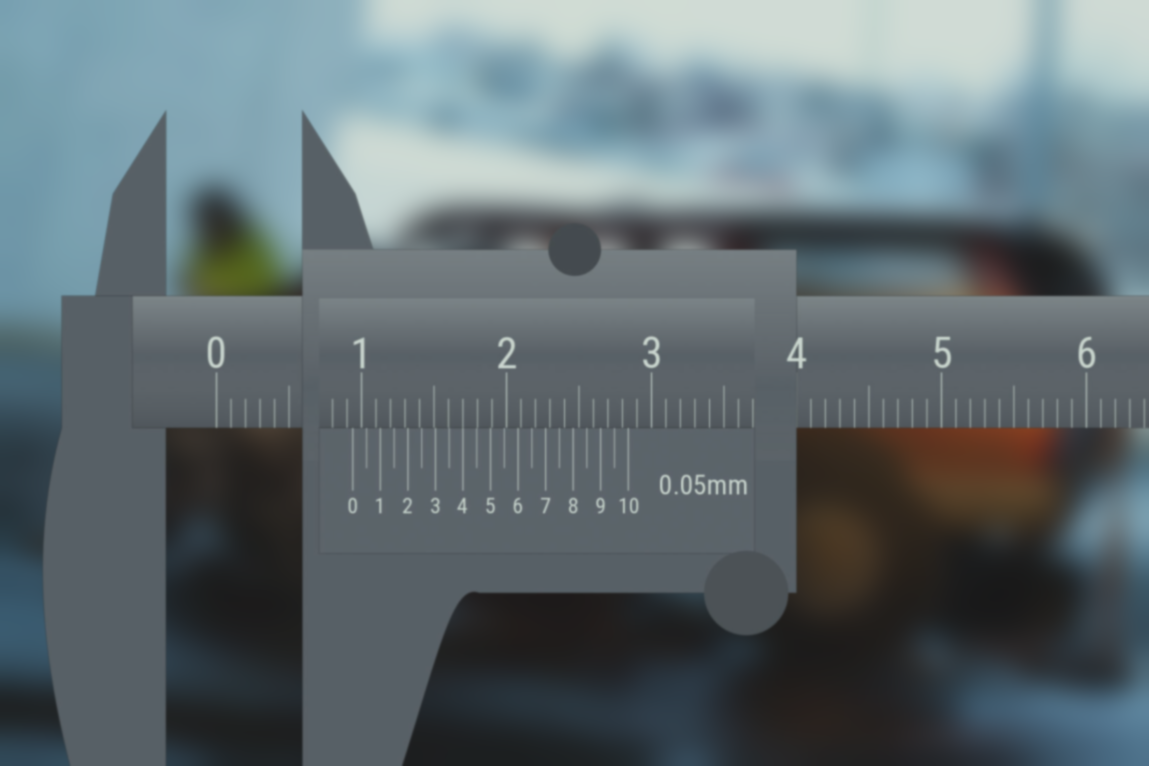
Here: 9.4 mm
